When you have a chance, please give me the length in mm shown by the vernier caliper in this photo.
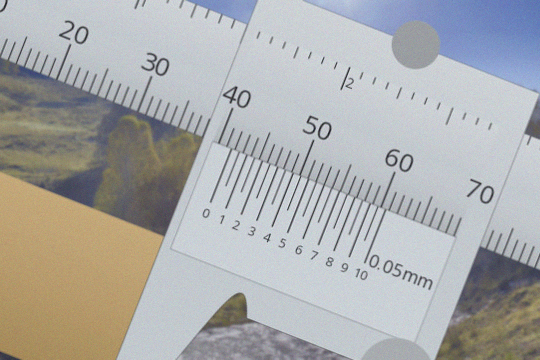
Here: 41.6 mm
